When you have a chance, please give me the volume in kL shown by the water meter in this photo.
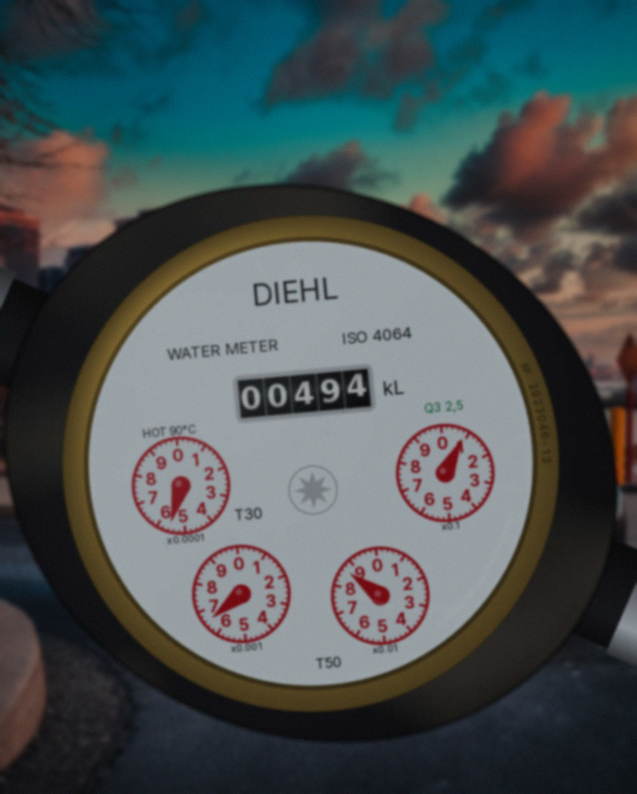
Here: 494.0865 kL
